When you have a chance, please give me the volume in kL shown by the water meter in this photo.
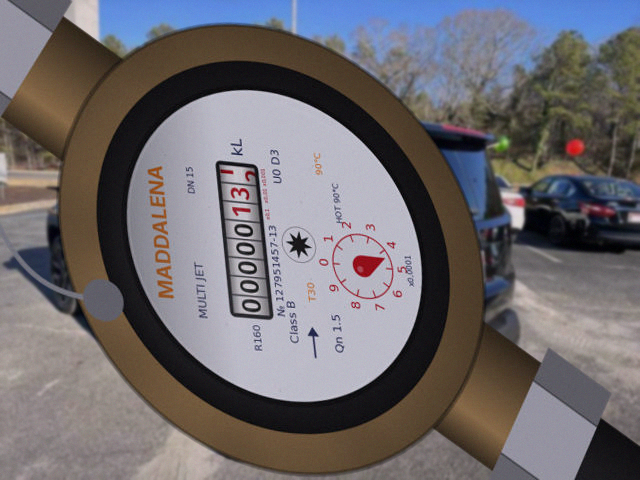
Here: 0.1314 kL
